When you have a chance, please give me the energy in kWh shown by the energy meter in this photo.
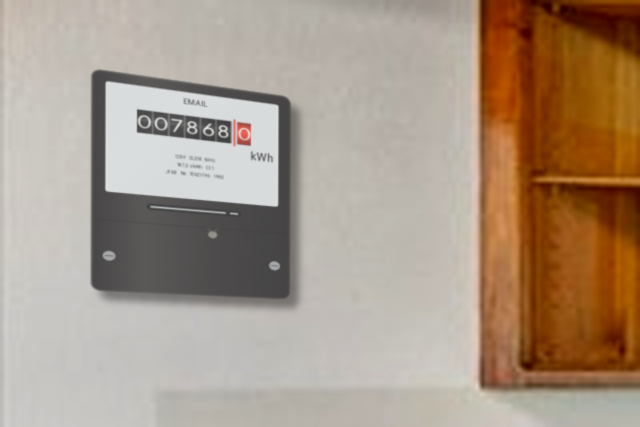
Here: 7868.0 kWh
